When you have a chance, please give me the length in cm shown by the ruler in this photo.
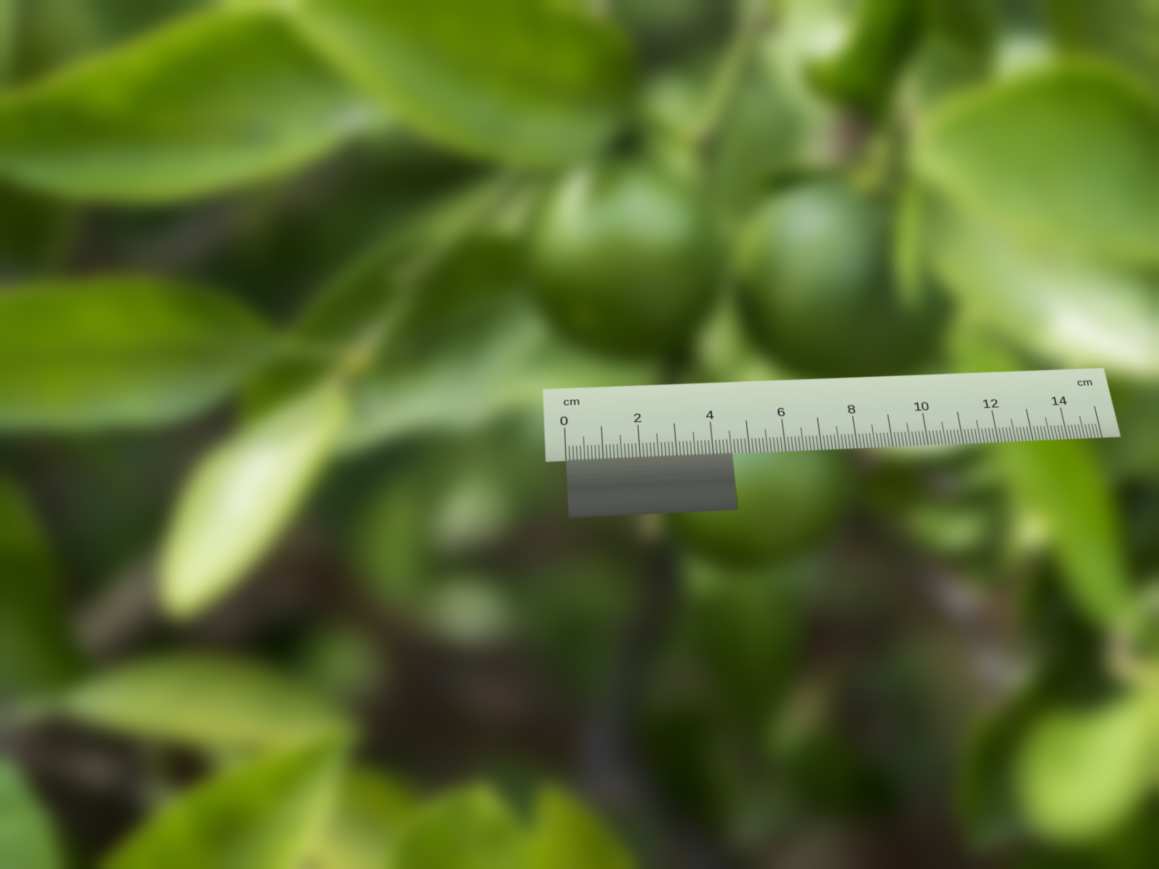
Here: 4.5 cm
